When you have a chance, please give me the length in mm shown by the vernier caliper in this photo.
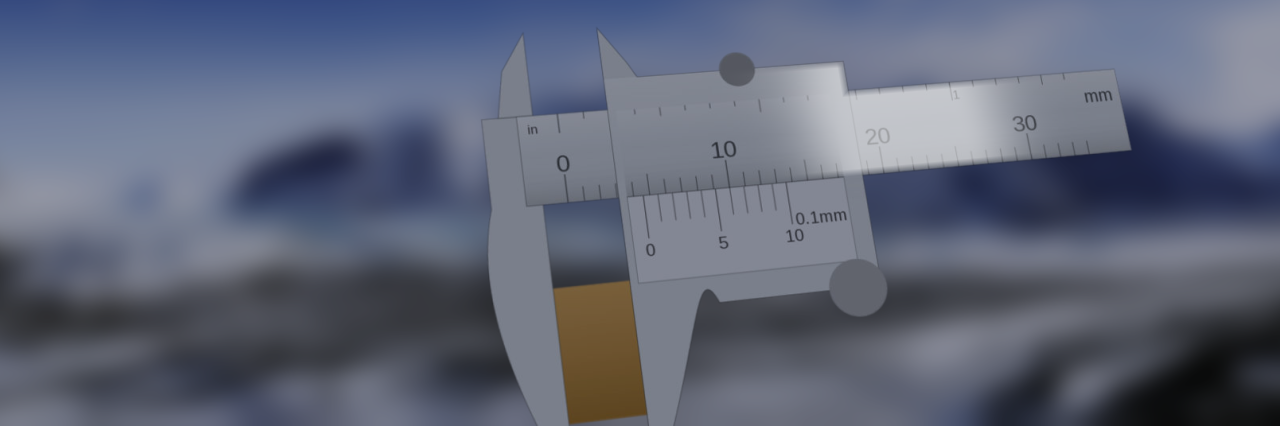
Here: 4.6 mm
